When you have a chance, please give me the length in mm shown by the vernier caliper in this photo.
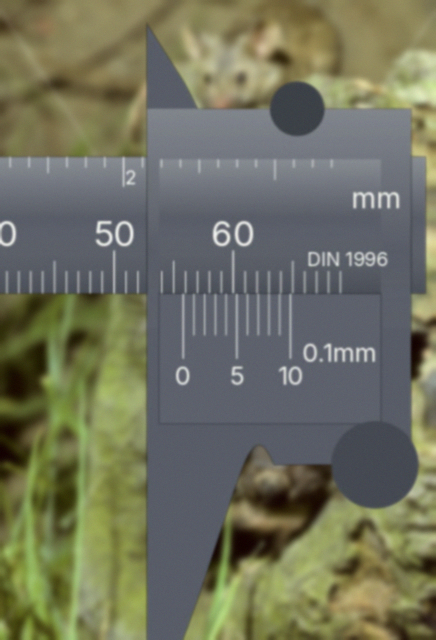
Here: 55.8 mm
